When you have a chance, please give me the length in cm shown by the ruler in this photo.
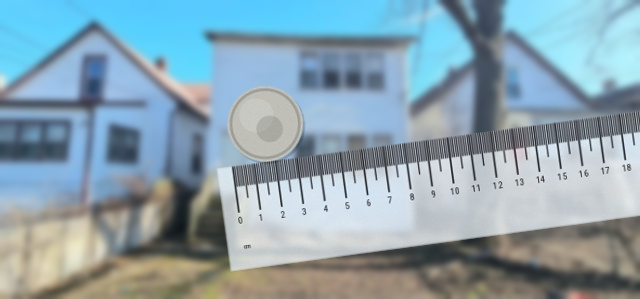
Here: 3.5 cm
